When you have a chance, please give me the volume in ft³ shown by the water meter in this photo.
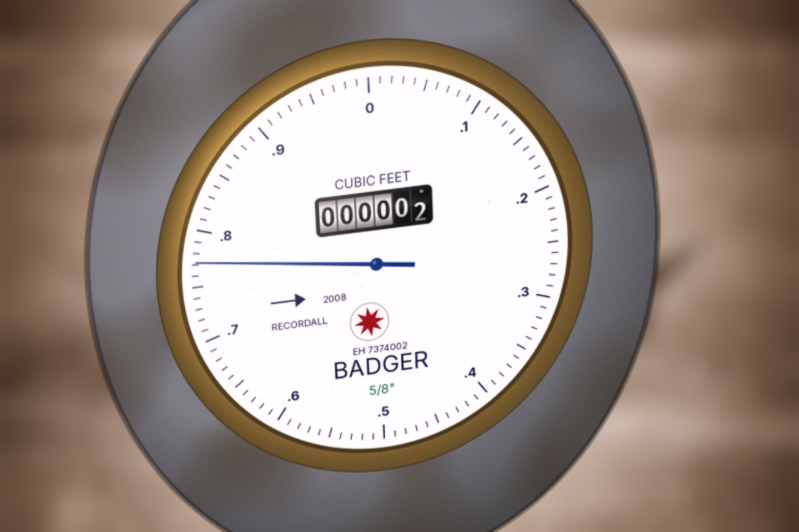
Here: 1.77 ft³
